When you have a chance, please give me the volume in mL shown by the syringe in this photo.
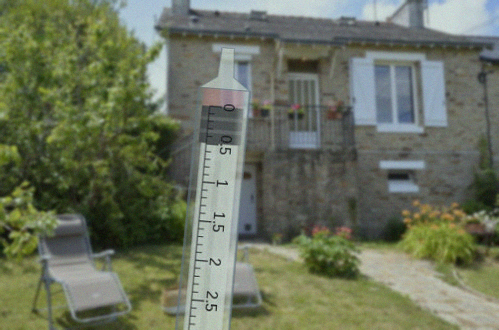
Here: 0 mL
